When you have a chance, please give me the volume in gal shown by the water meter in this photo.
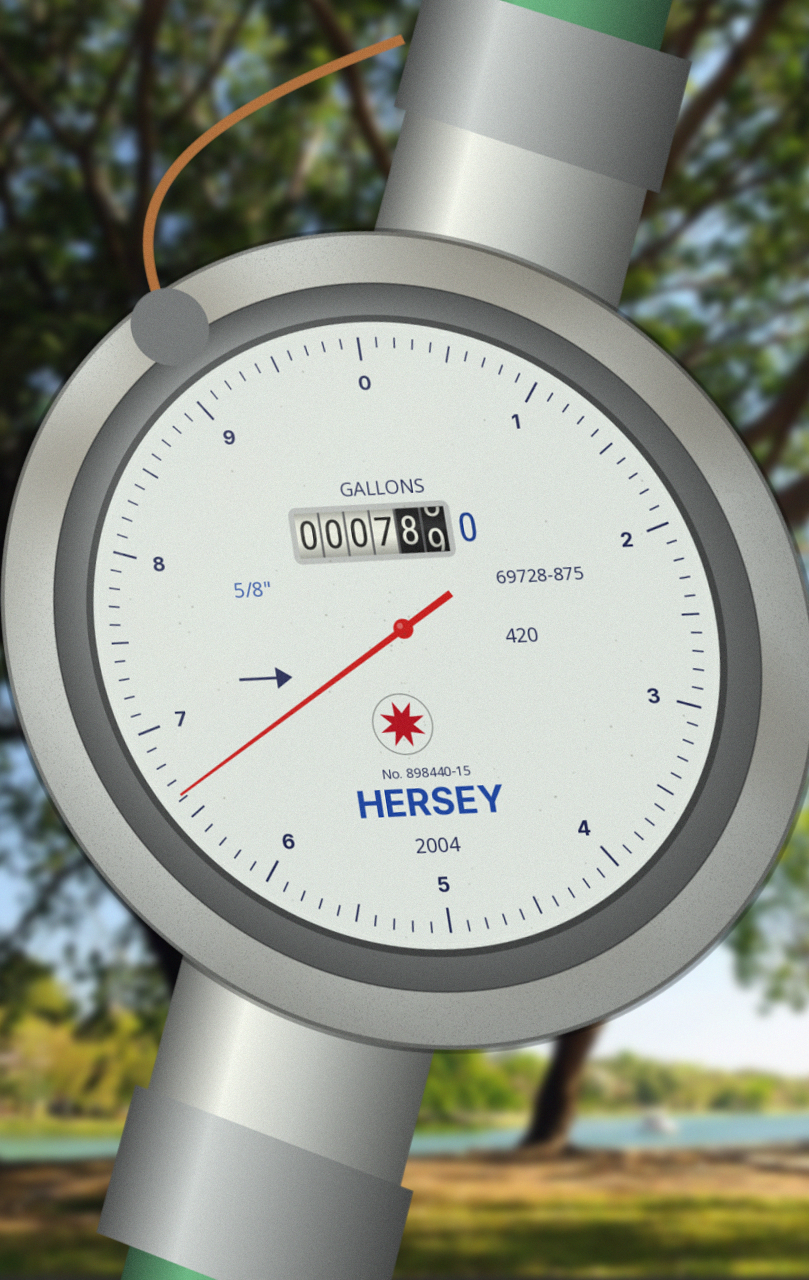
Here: 7886.6 gal
